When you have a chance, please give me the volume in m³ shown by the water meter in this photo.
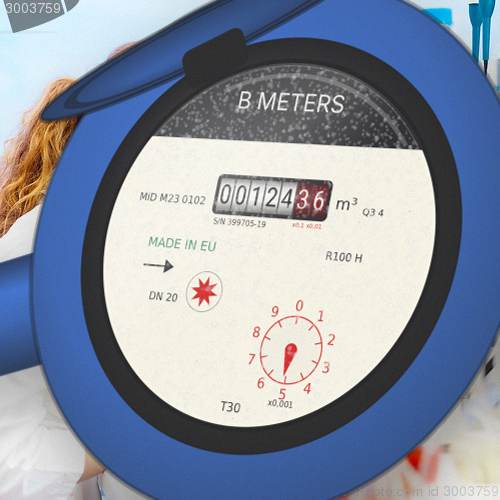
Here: 124.365 m³
